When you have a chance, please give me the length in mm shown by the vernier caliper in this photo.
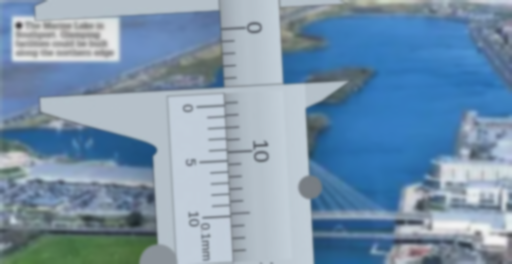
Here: 6.2 mm
